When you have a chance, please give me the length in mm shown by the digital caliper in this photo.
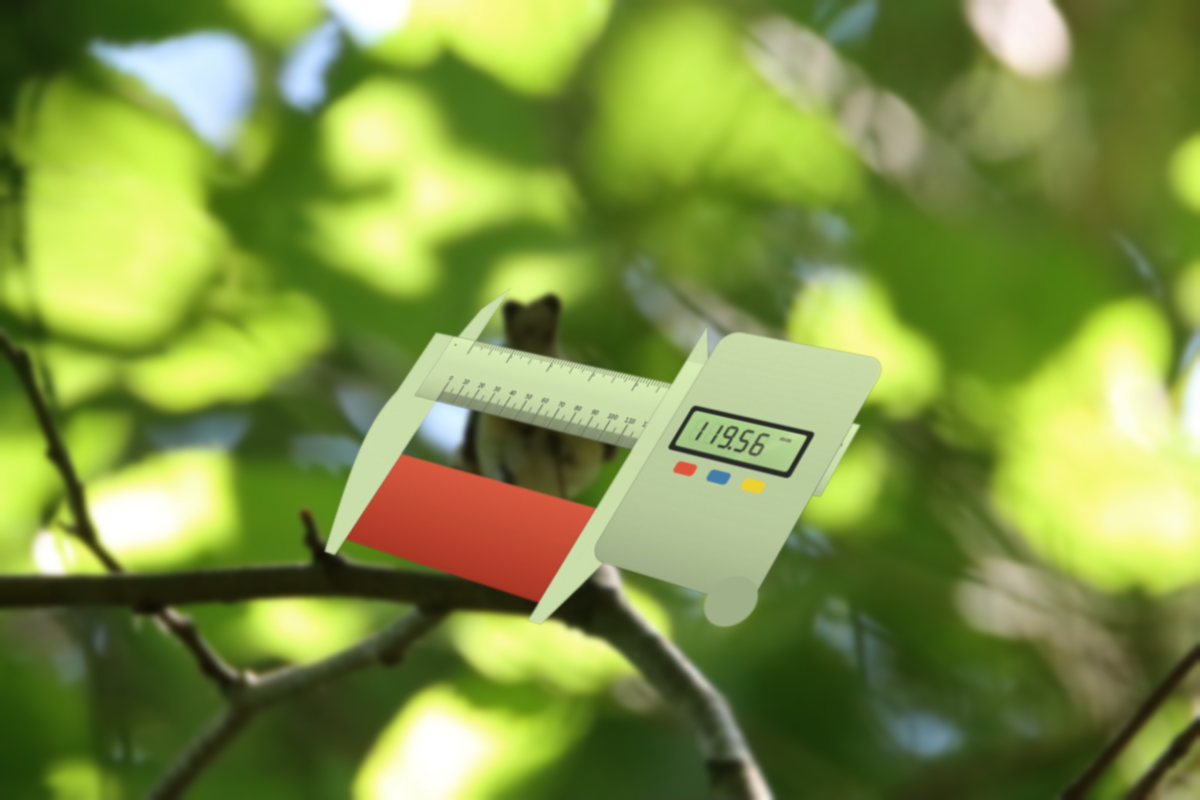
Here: 119.56 mm
